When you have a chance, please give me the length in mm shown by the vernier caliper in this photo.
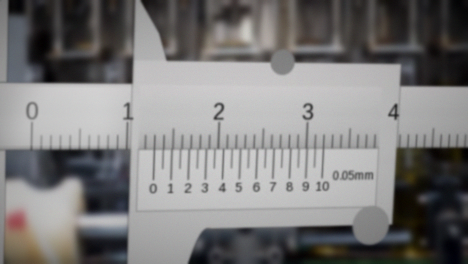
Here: 13.0 mm
